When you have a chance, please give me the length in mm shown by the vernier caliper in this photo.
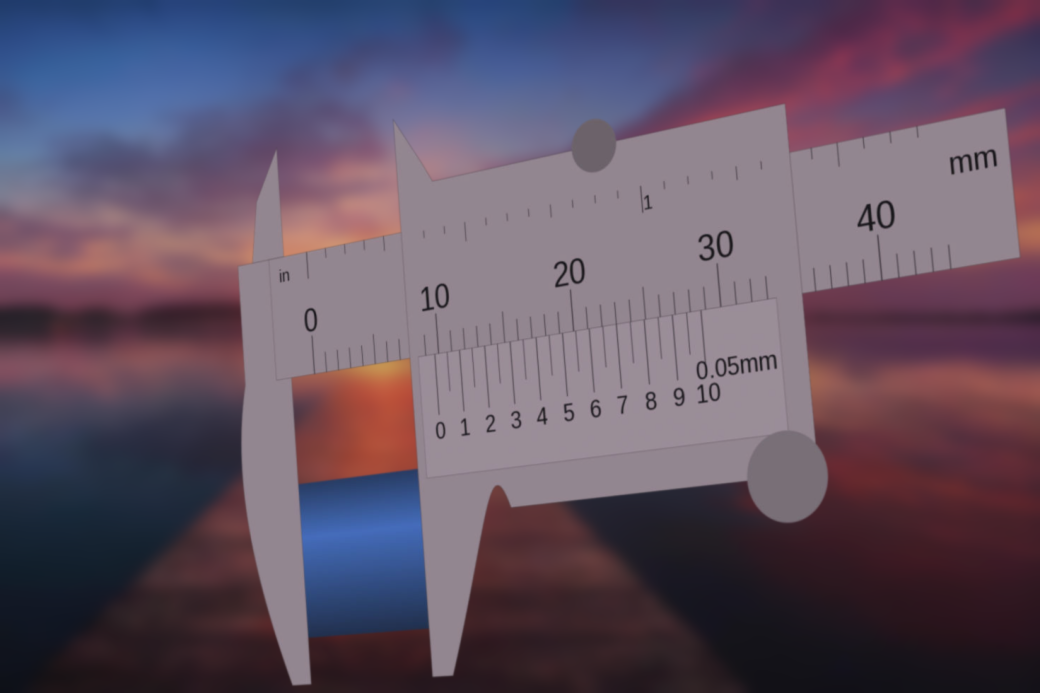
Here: 9.7 mm
